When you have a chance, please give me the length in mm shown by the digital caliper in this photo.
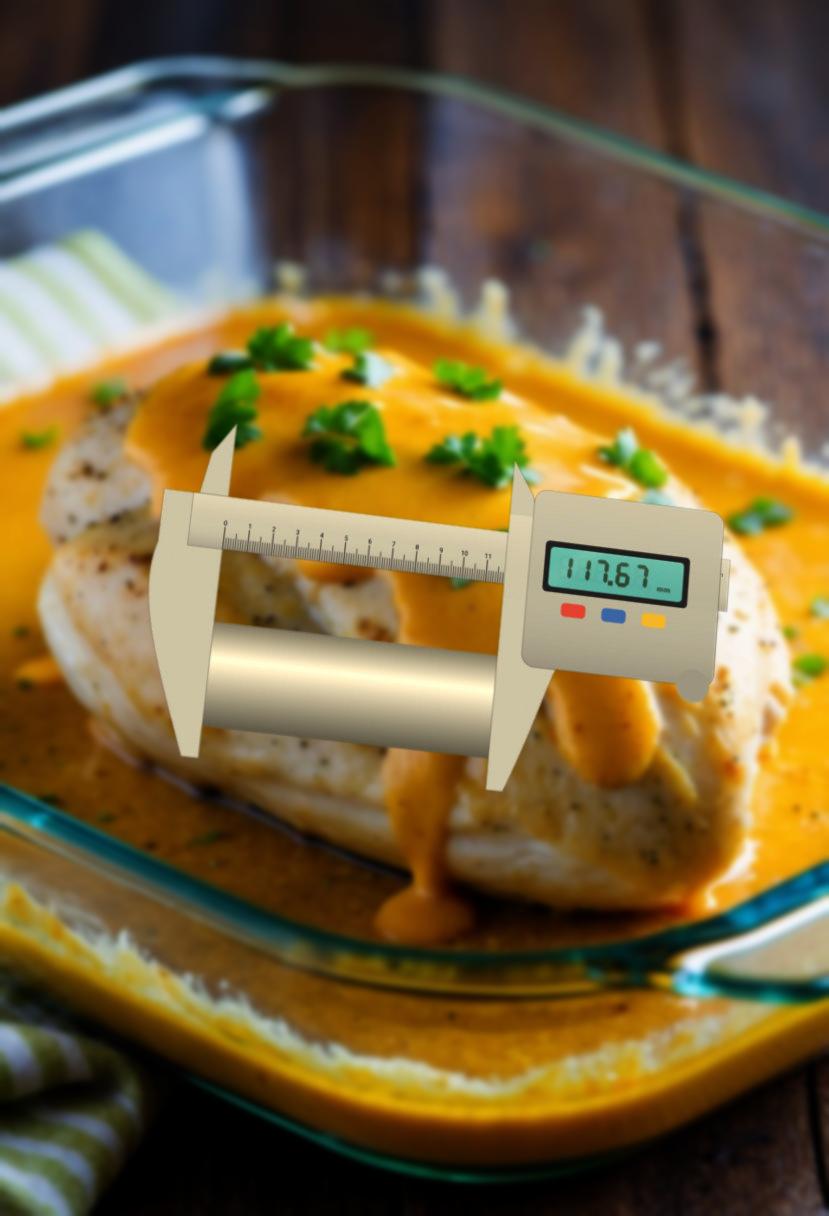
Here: 117.67 mm
